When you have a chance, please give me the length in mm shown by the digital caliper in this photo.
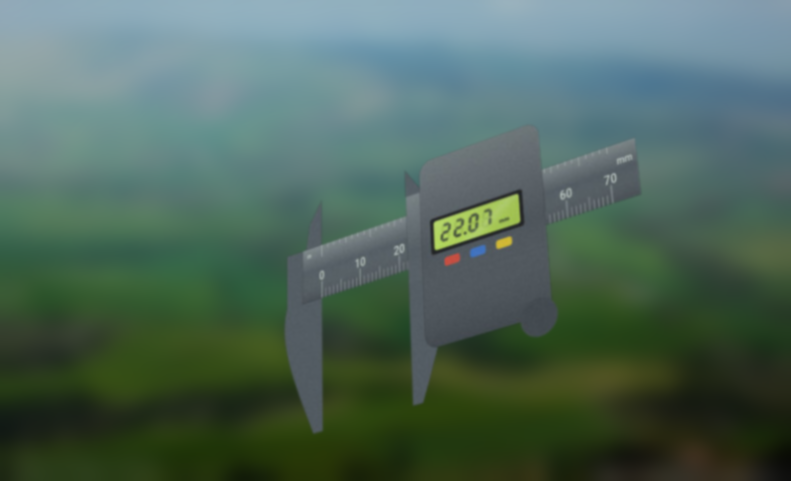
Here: 22.07 mm
